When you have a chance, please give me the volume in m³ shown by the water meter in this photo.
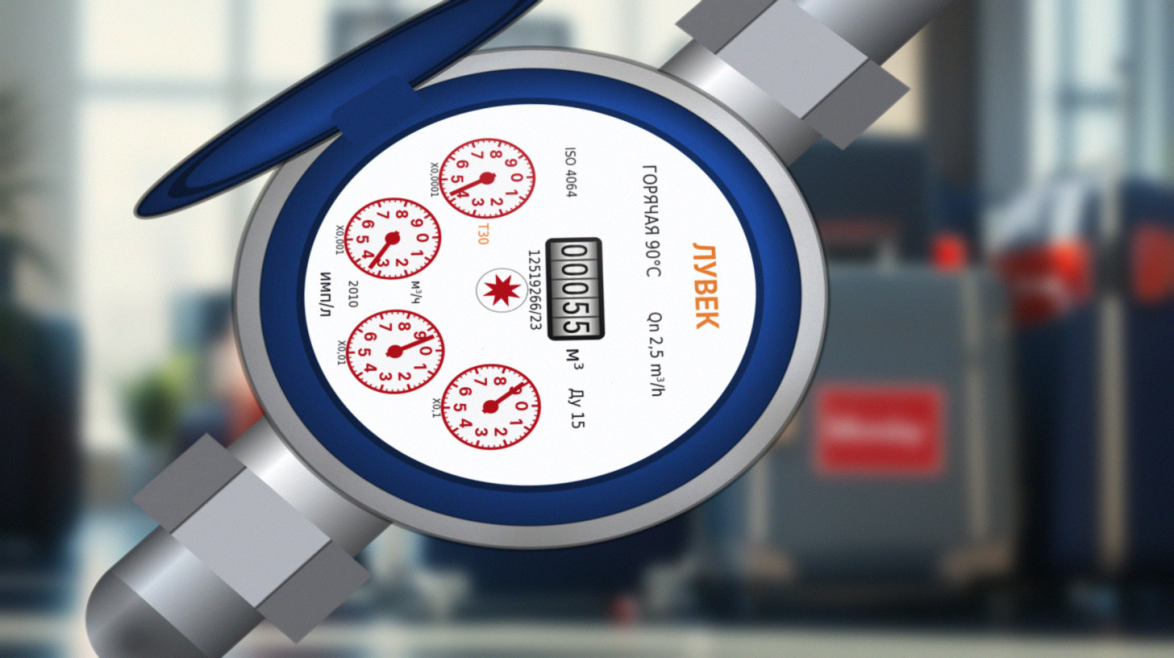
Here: 55.8934 m³
